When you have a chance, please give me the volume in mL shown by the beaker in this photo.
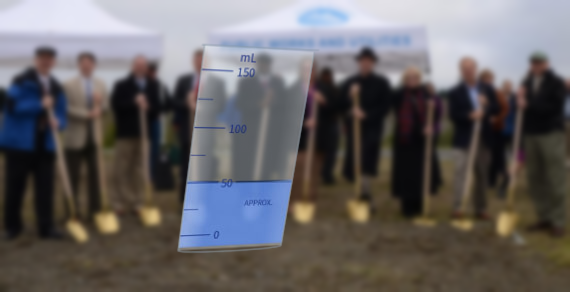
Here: 50 mL
